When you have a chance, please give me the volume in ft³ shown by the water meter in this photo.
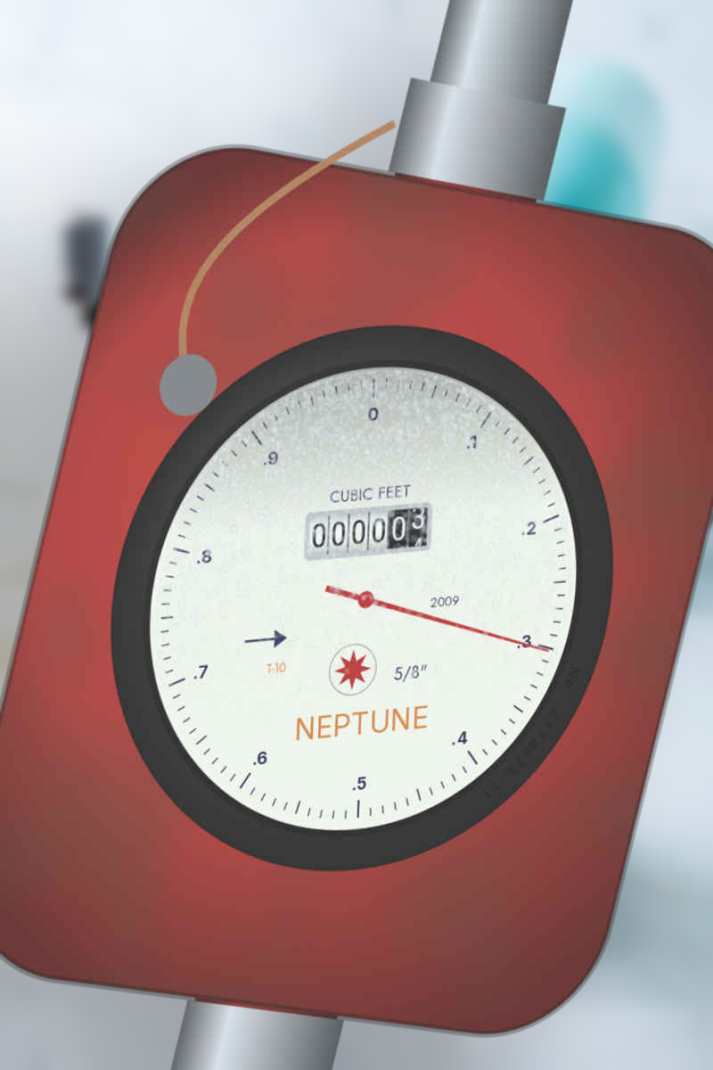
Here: 3.30 ft³
